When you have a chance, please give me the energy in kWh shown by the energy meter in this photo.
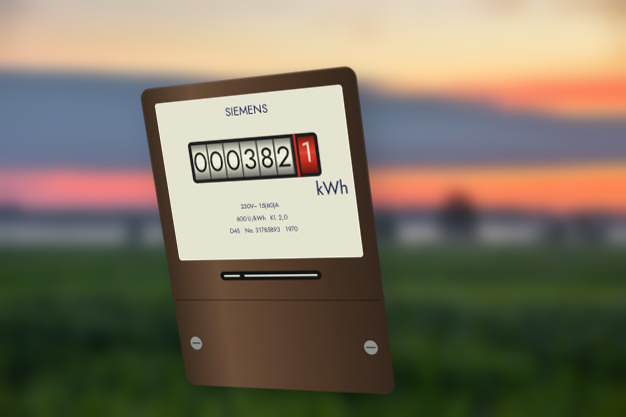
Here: 382.1 kWh
